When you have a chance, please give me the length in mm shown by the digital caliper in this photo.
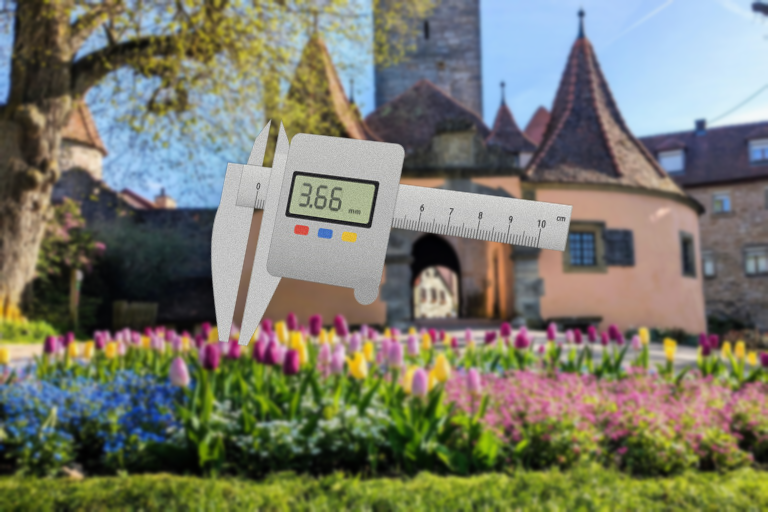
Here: 3.66 mm
